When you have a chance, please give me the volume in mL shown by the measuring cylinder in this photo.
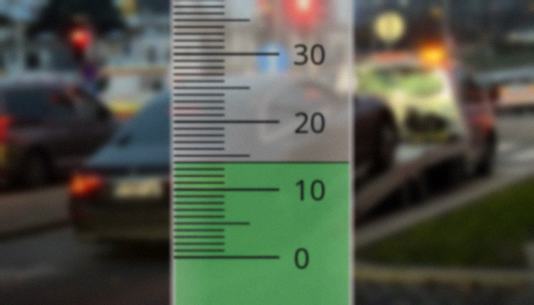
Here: 14 mL
